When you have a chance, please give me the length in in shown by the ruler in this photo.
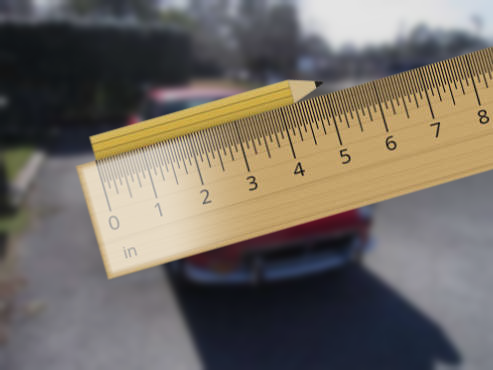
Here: 5 in
